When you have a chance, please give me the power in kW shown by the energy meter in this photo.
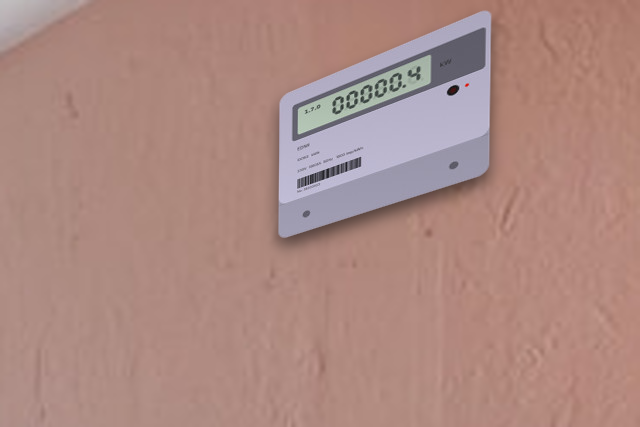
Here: 0.4 kW
